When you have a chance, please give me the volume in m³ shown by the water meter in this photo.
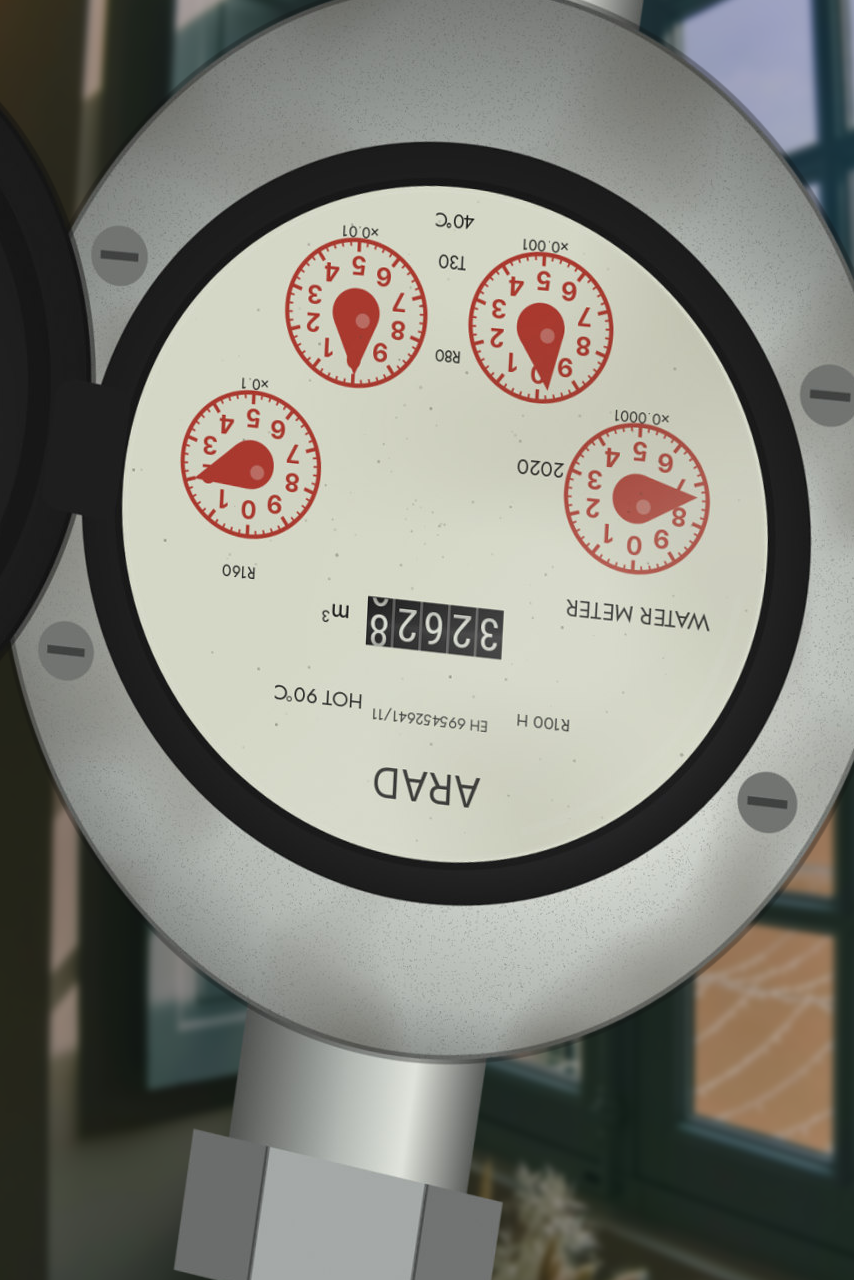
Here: 32628.1997 m³
